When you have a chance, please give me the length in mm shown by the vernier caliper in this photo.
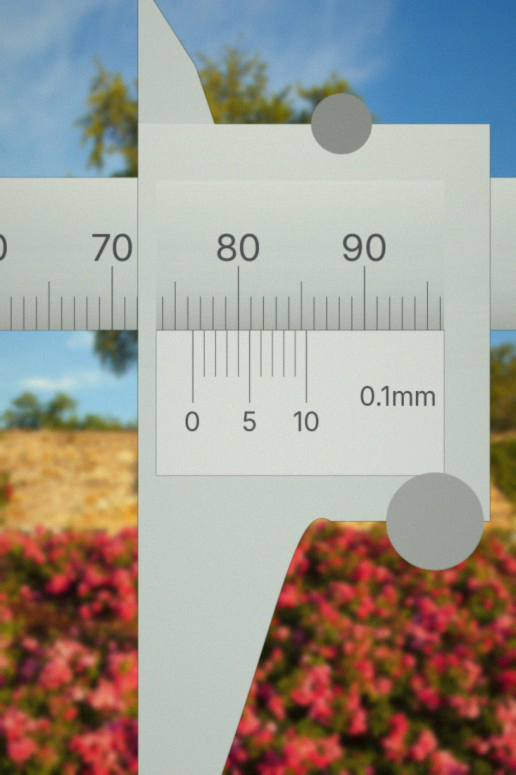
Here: 76.4 mm
